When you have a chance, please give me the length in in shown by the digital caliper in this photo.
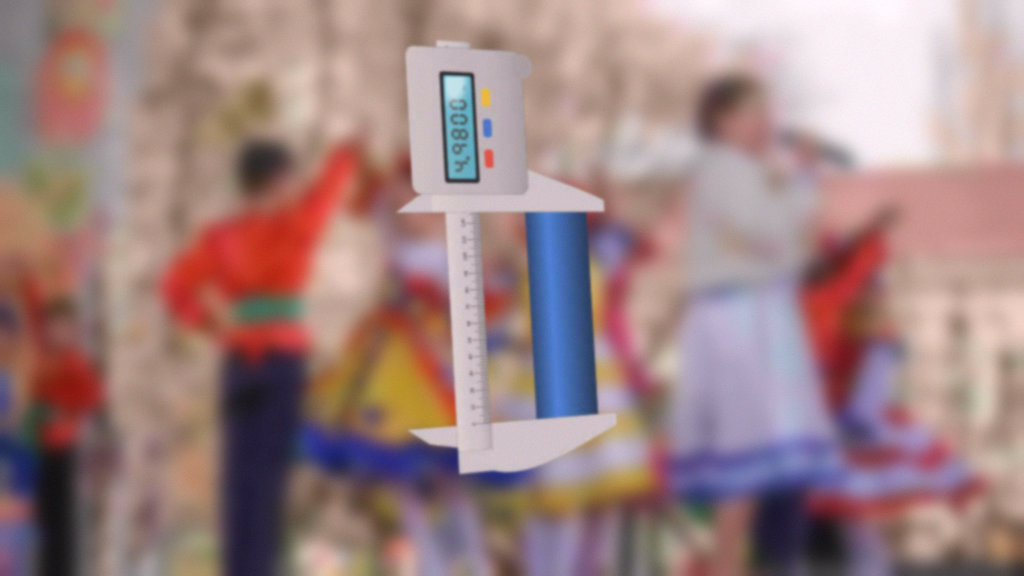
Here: 4.9800 in
